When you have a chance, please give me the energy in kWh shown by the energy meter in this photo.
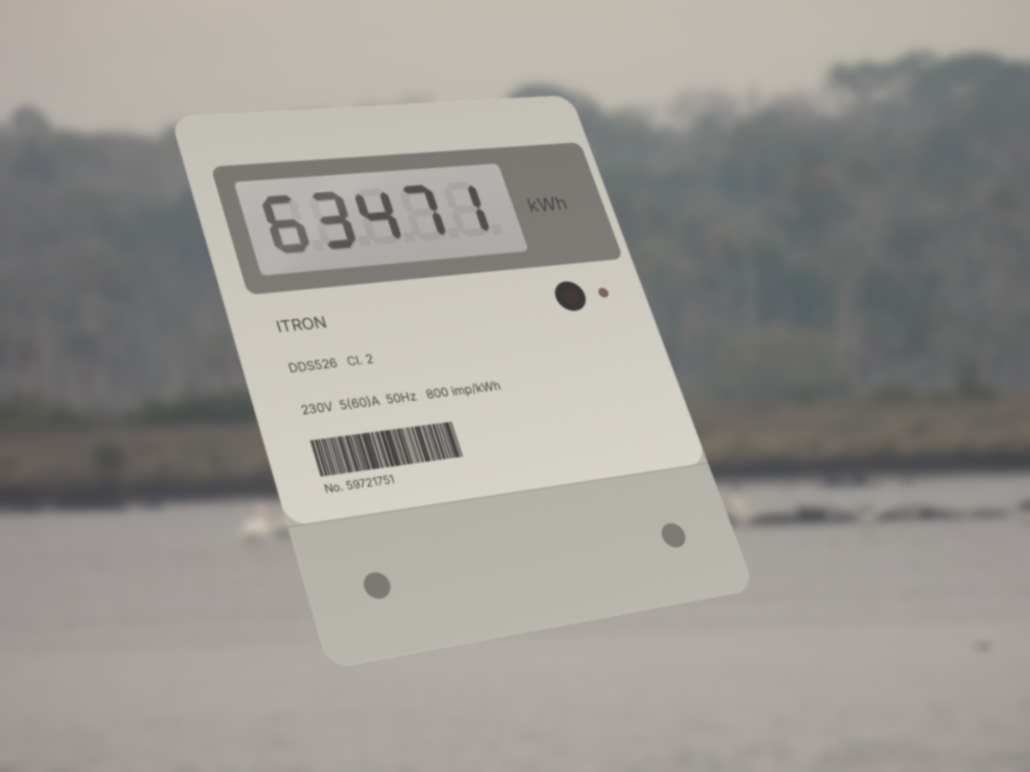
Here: 63471 kWh
